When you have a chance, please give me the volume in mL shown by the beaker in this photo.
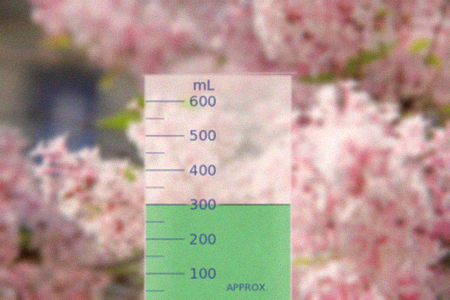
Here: 300 mL
